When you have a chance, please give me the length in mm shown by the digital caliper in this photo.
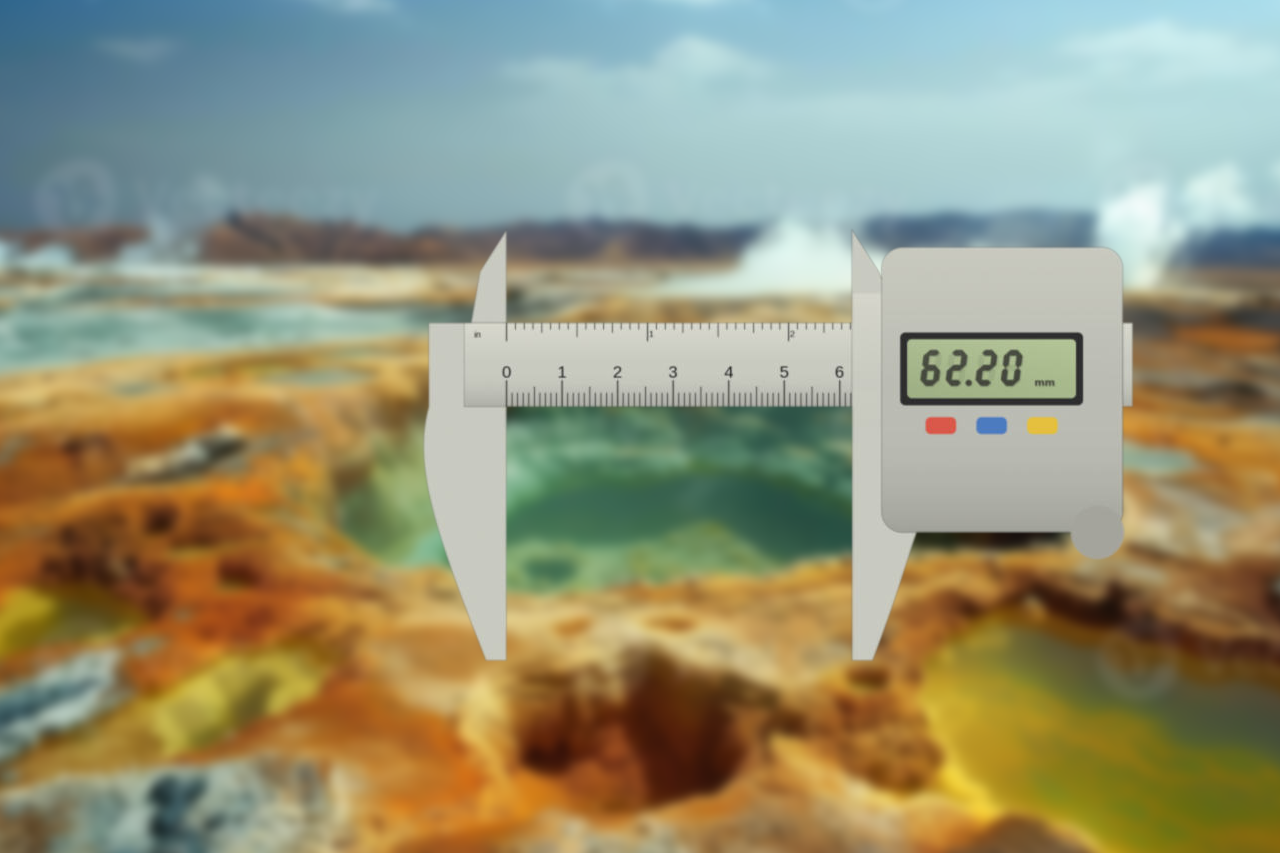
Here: 62.20 mm
